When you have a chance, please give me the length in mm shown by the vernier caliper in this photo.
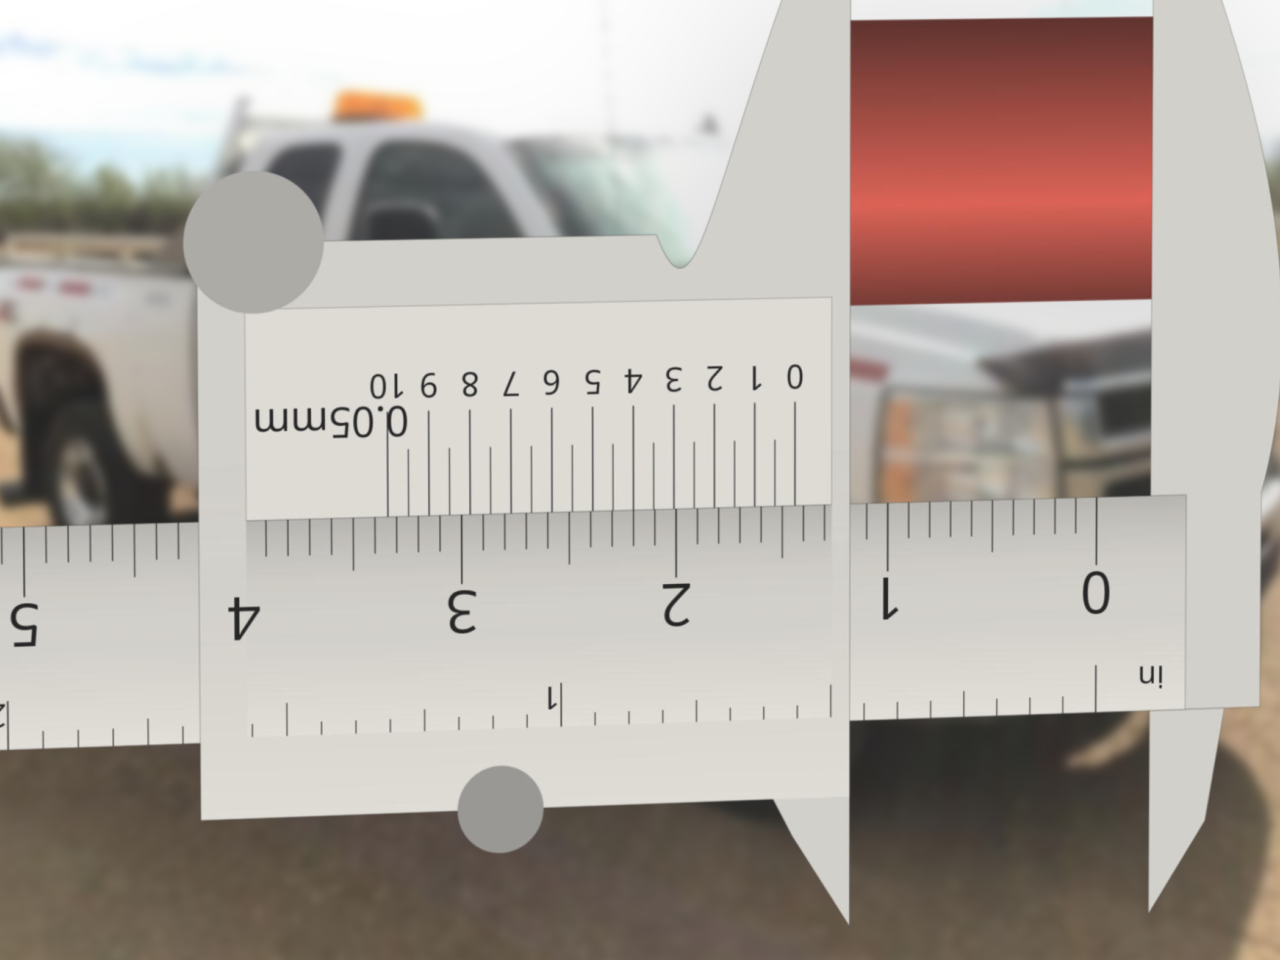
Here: 14.4 mm
